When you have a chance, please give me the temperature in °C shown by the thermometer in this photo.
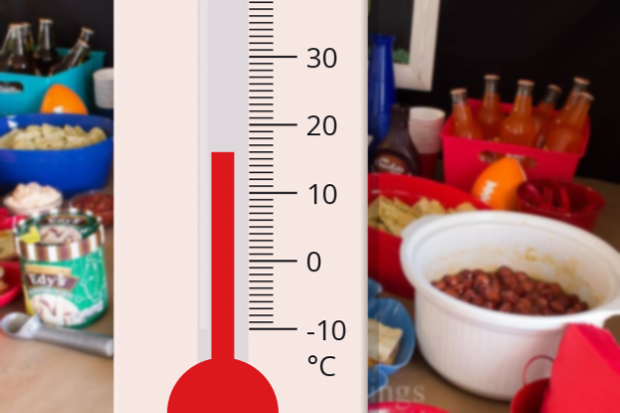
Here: 16 °C
